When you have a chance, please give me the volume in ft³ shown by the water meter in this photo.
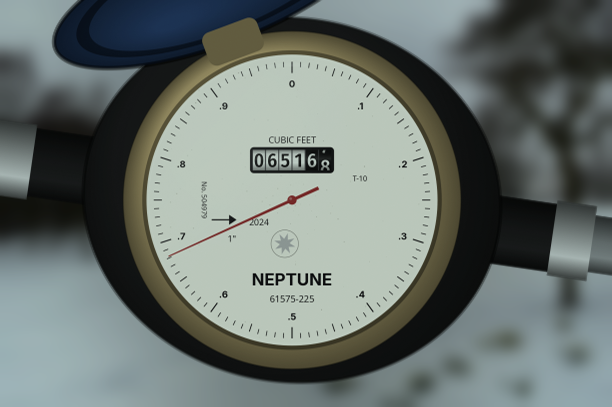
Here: 65167.68 ft³
